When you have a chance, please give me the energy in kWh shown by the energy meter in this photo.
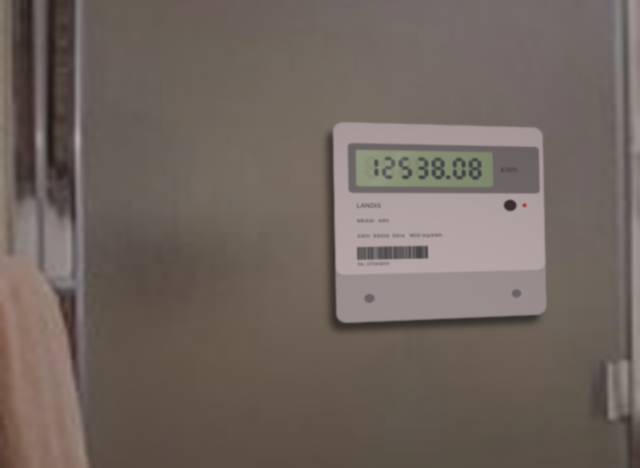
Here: 12538.08 kWh
